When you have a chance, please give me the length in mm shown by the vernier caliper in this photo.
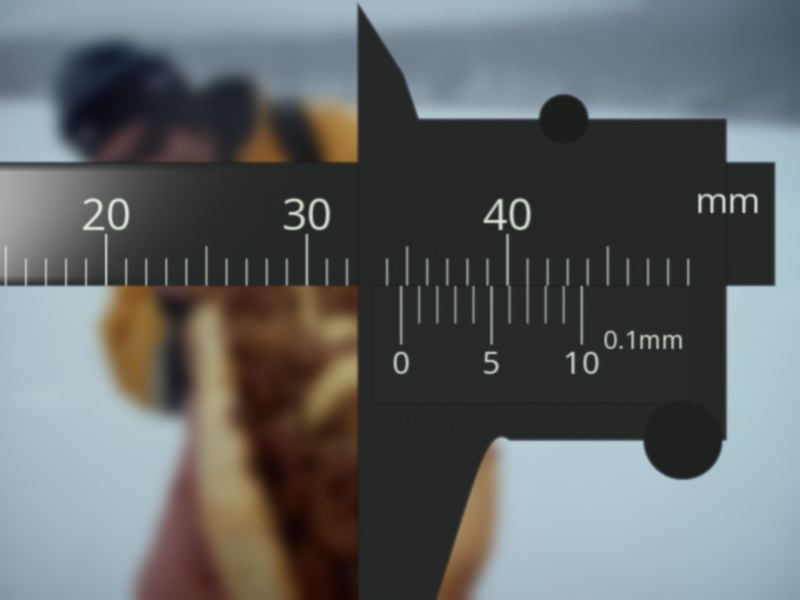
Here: 34.7 mm
